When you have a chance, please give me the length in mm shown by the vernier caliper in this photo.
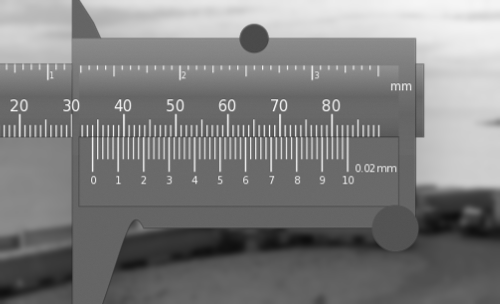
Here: 34.0 mm
